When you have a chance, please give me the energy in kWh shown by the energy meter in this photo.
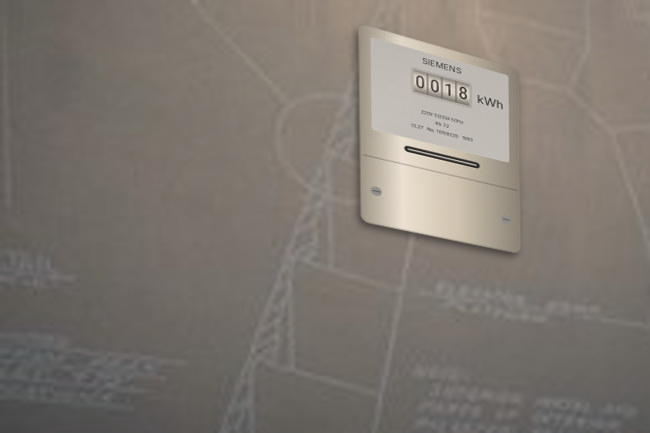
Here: 18 kWh
